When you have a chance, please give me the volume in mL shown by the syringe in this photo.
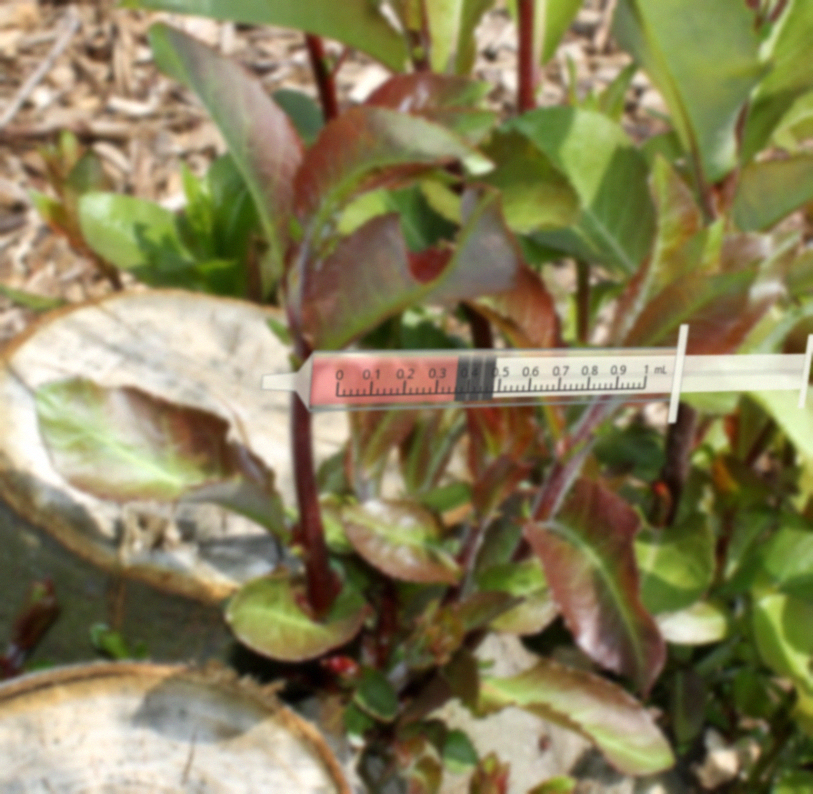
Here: 0.36 mL
